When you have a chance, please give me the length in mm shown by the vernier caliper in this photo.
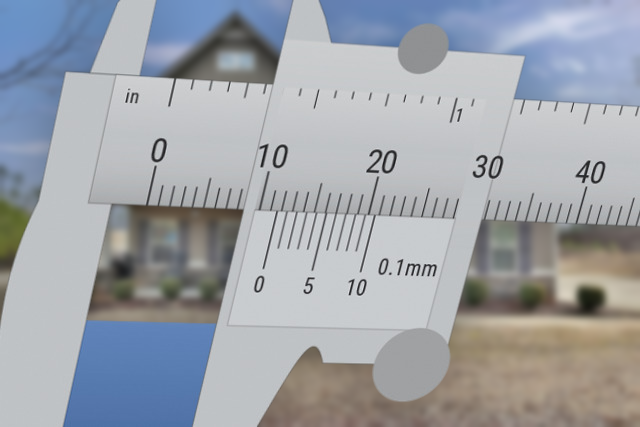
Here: 11.6 mm
